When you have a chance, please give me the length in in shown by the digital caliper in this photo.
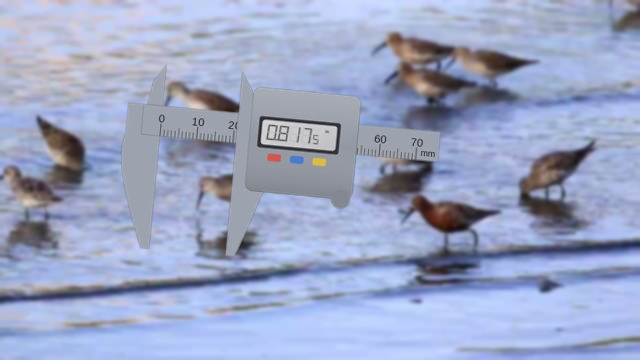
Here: 0.8175 in
